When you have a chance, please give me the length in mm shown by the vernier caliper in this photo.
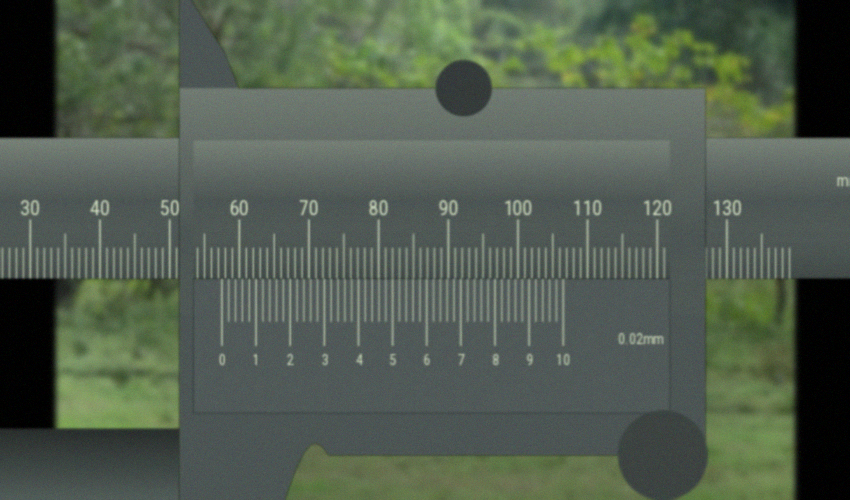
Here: 57.5 mm
